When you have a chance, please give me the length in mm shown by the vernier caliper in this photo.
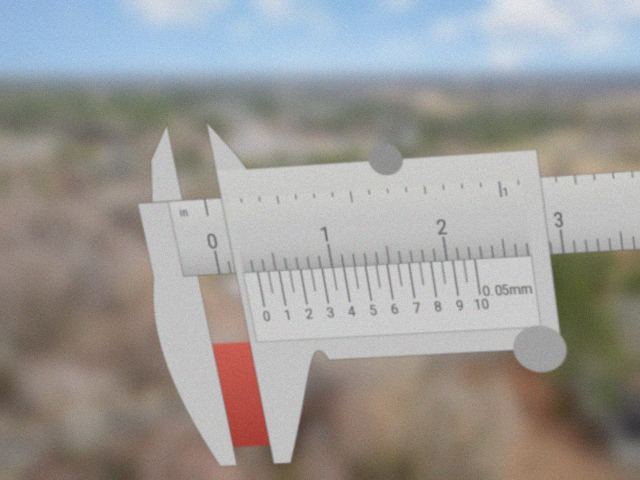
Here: 3.4 mm
